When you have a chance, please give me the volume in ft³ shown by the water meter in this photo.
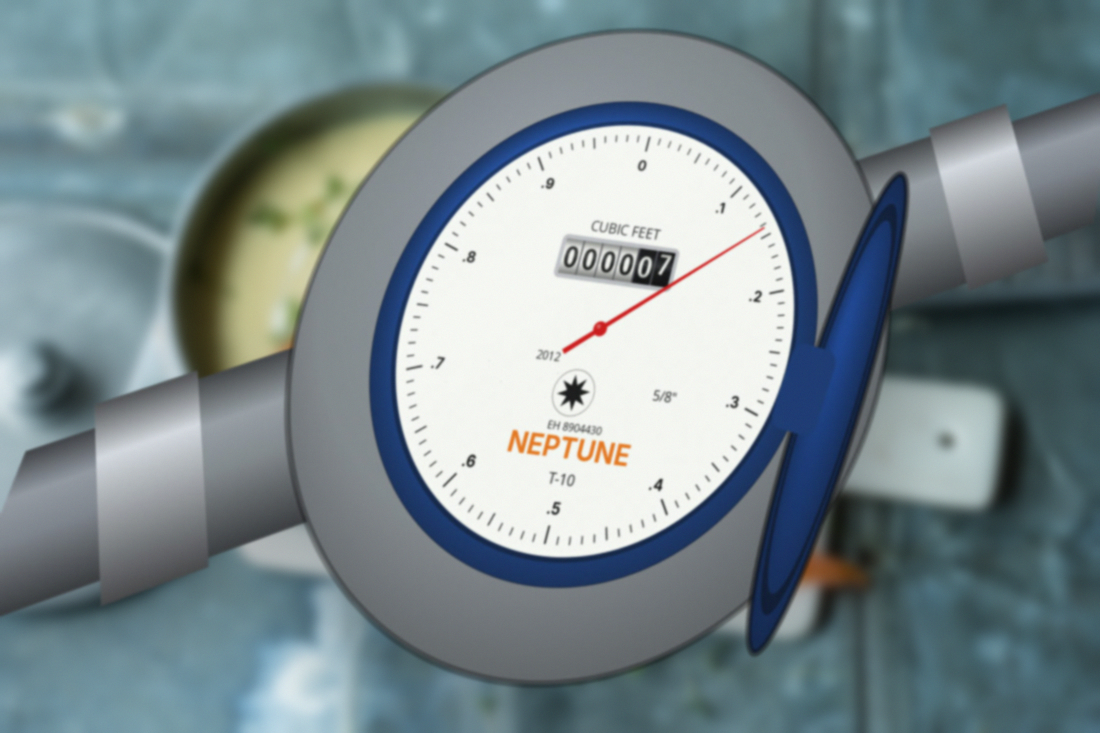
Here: 7.14 ft³
